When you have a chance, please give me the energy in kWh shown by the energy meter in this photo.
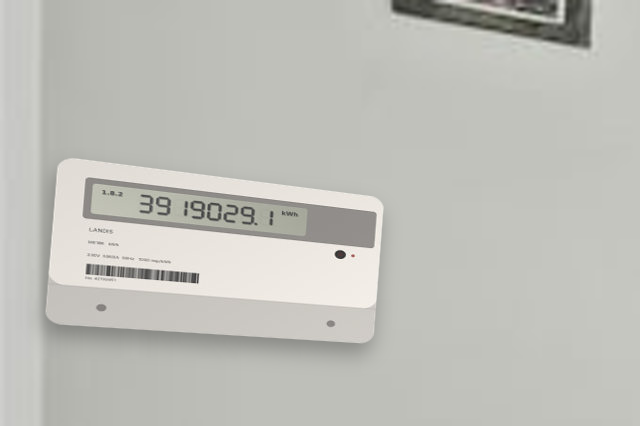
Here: 3919029.1 kWh
